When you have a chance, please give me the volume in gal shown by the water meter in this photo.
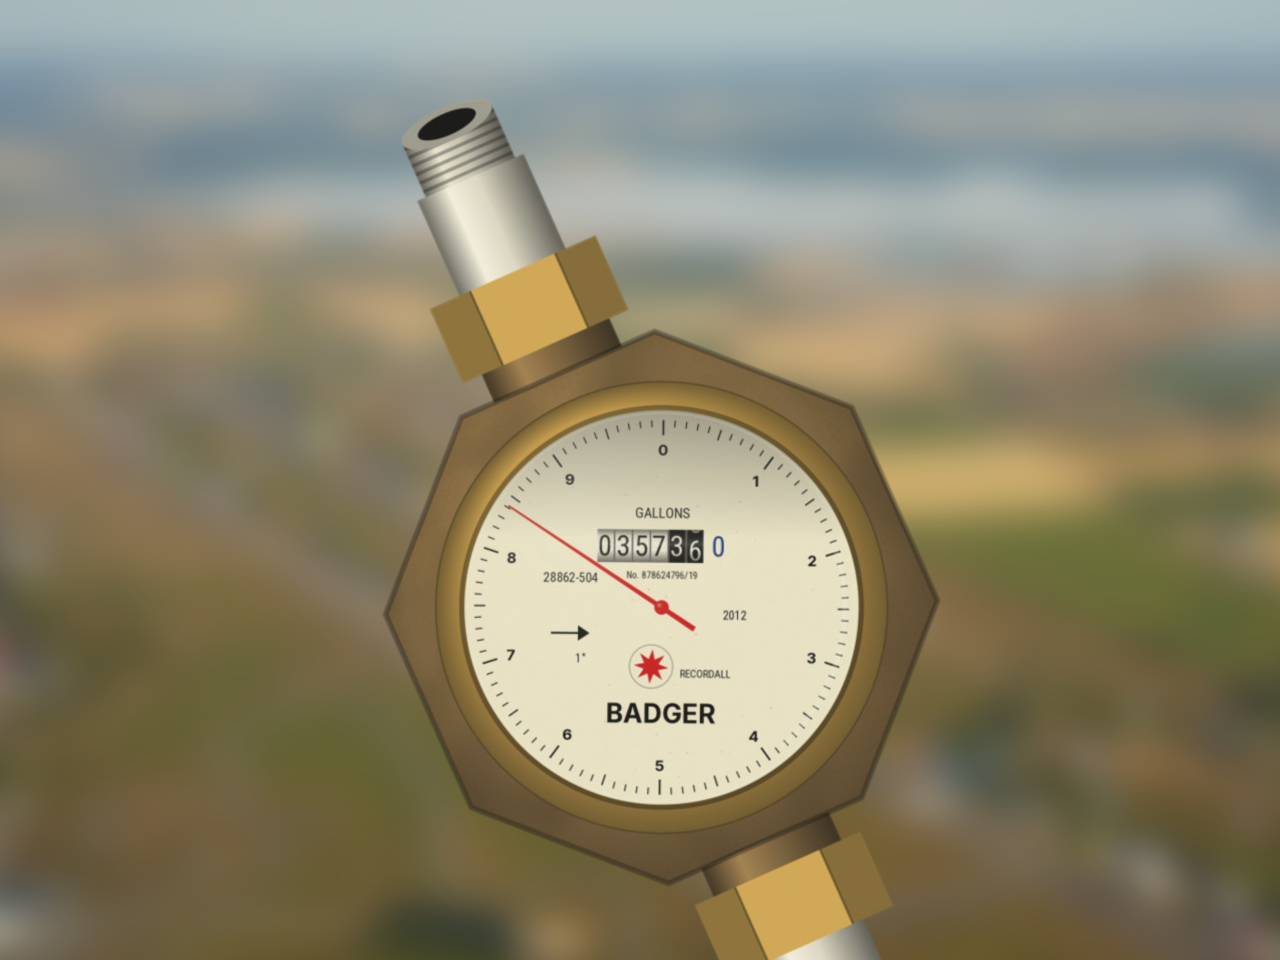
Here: 357358.4 gal
